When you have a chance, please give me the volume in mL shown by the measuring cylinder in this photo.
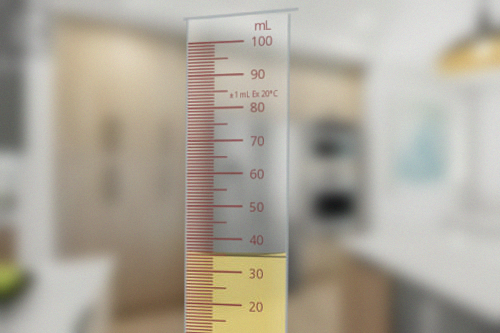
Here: 35 mL
